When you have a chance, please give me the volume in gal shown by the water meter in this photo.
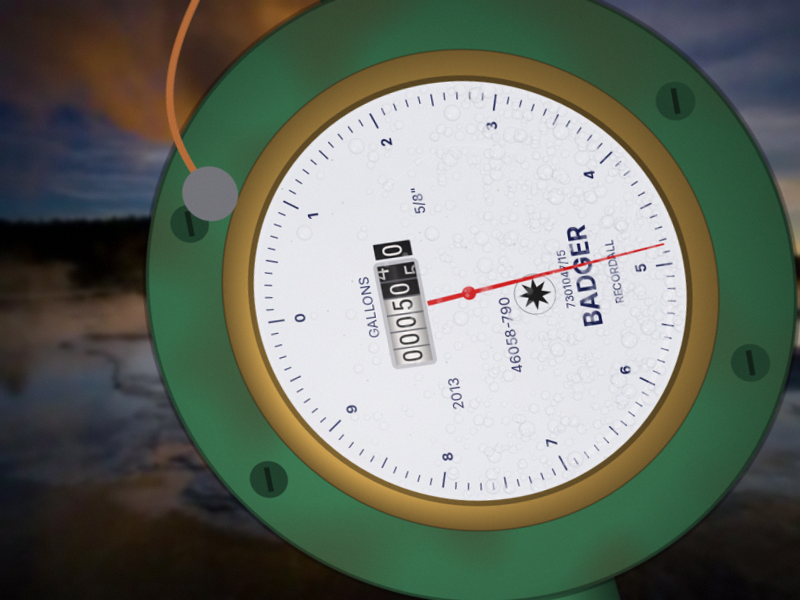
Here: 5044.8 gal
